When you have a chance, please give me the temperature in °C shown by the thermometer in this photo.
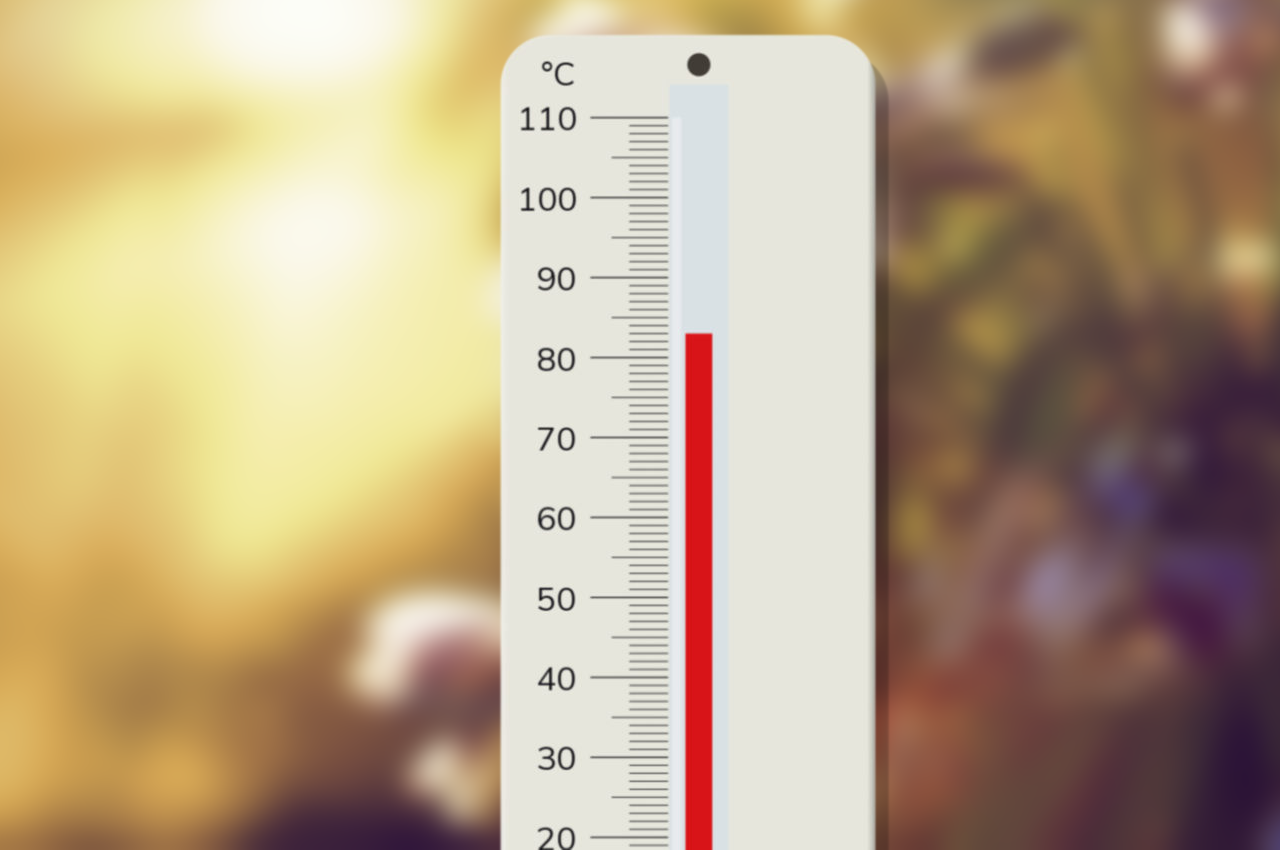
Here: 83 °C
